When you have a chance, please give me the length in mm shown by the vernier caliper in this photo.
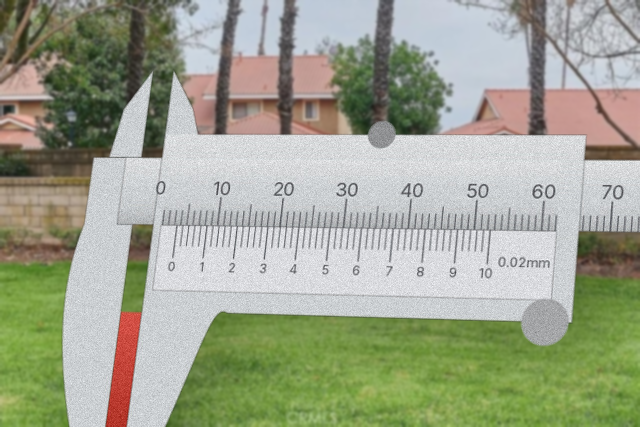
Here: 3.4 mm
